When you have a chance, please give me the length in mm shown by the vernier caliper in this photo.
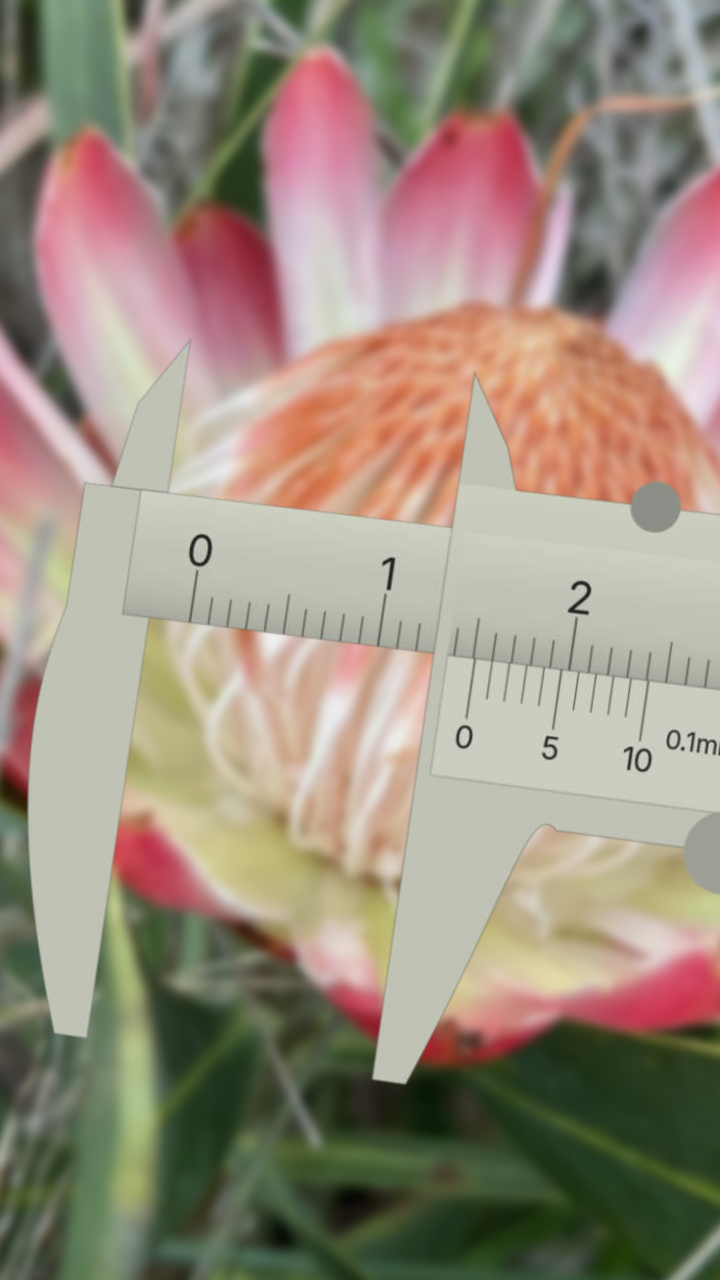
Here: 15.1 mm
